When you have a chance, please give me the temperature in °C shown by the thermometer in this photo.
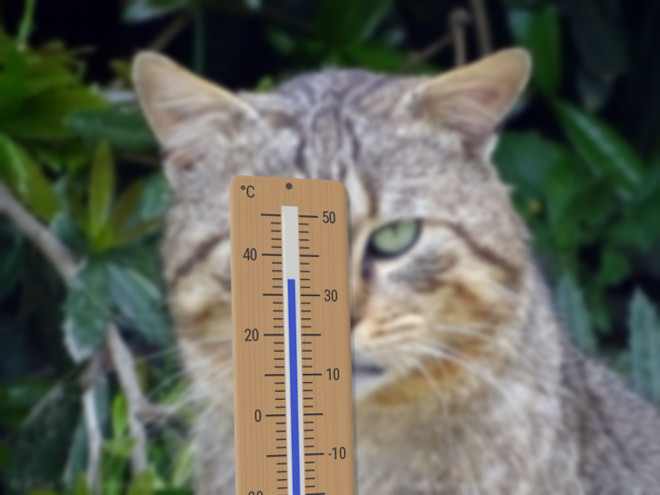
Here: 34 °C
